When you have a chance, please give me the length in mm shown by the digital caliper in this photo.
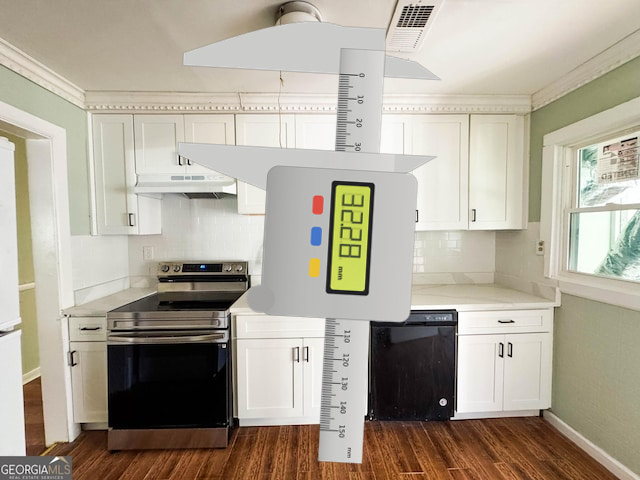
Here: 32.28 mm
